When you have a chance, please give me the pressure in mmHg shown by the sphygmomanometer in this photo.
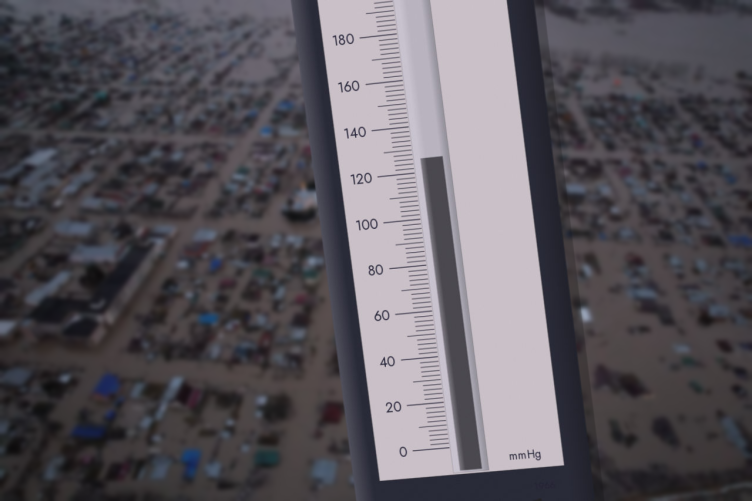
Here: 126 mmHg
